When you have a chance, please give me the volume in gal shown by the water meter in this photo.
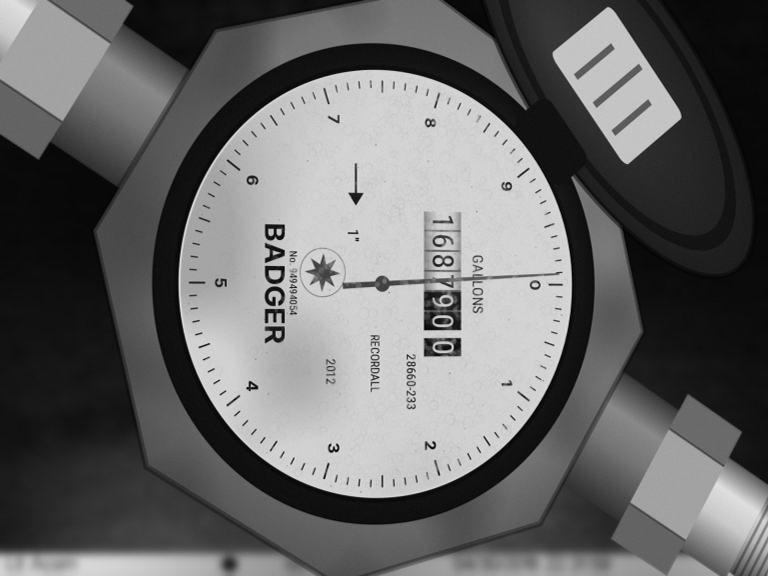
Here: 1687899.9 gal
